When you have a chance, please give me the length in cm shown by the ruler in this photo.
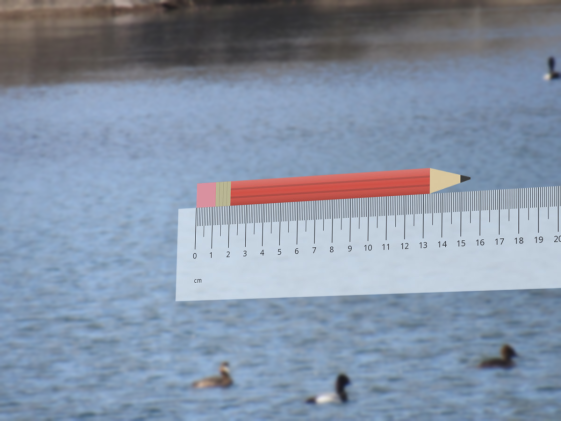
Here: 15.5 cm
